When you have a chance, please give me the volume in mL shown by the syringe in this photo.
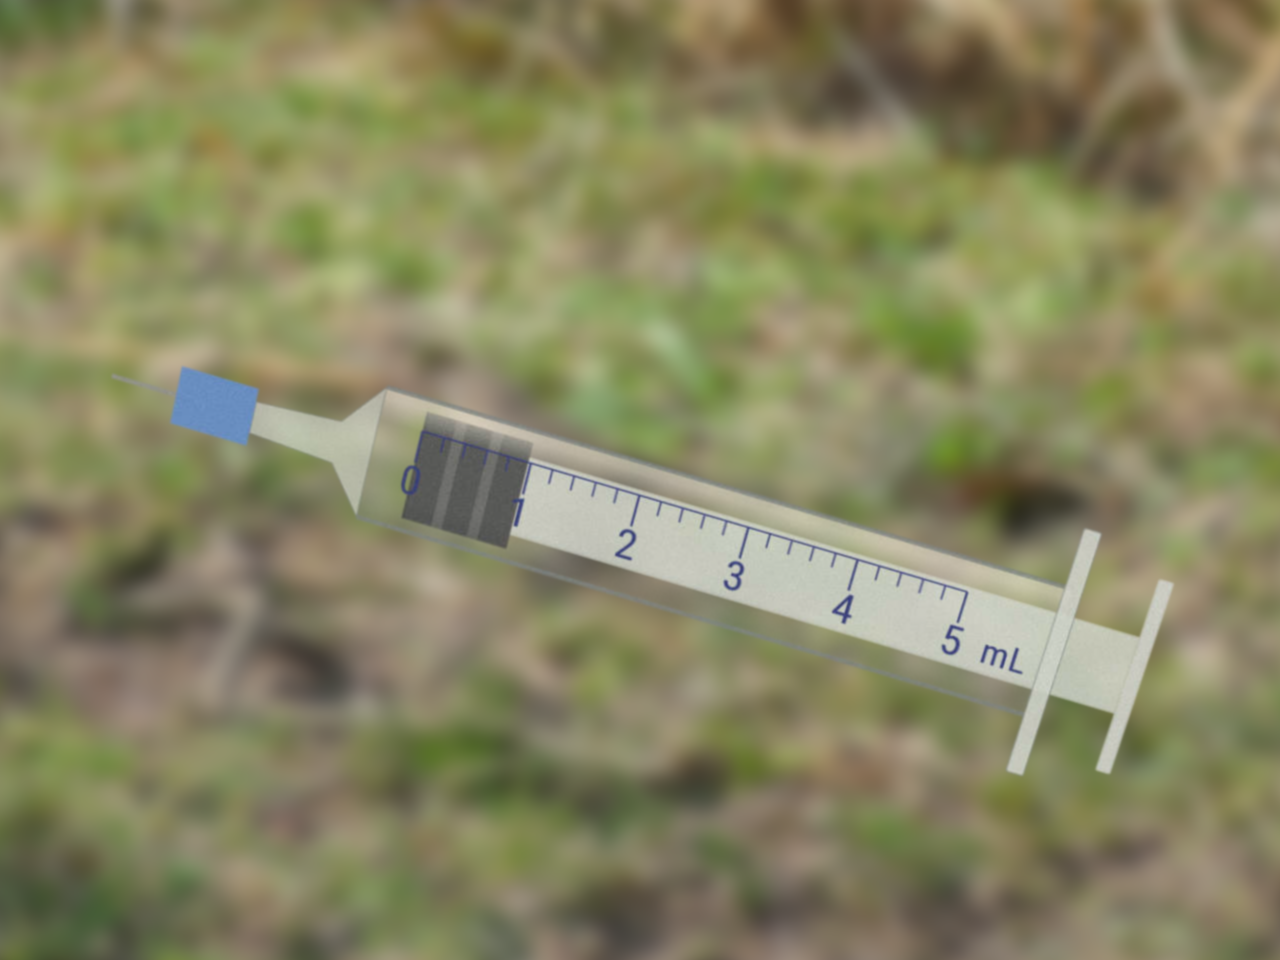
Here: 0 mL
